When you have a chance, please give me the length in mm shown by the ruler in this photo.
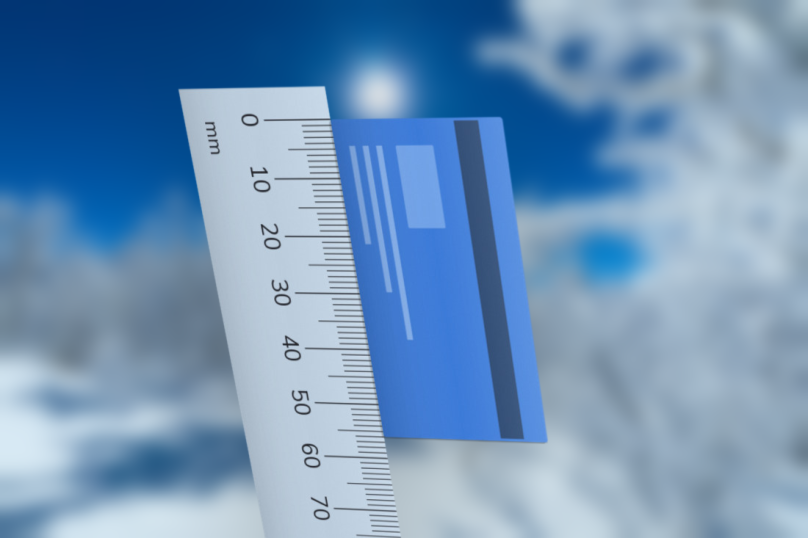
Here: 56 mm
